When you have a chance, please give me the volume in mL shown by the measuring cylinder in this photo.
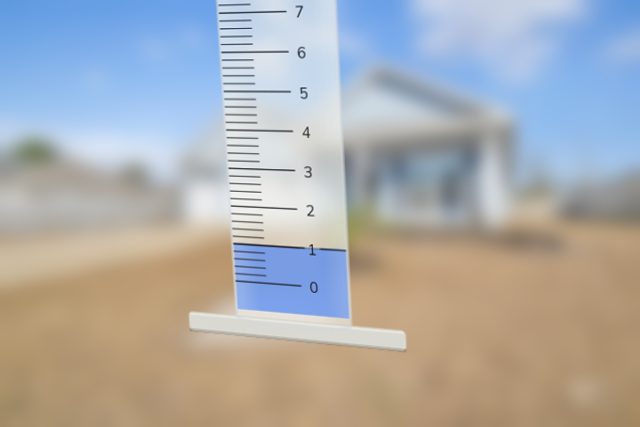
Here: 1 mL
